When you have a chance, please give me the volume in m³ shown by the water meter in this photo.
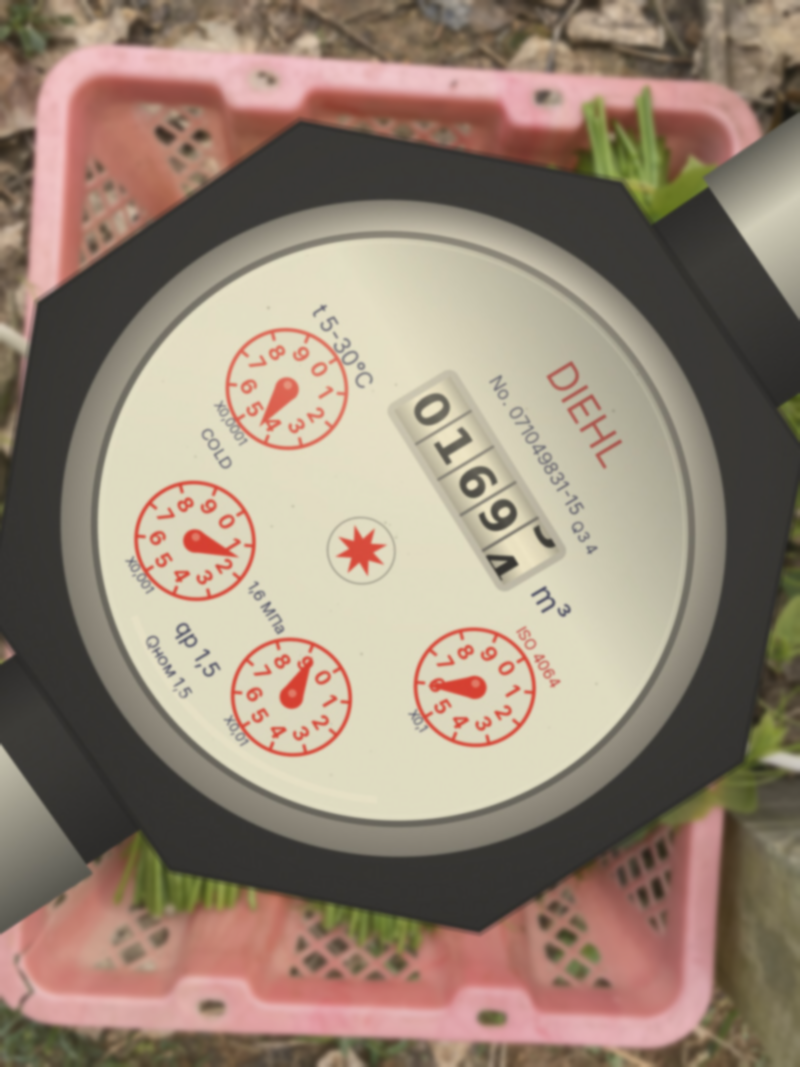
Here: 1693.5914 m³
